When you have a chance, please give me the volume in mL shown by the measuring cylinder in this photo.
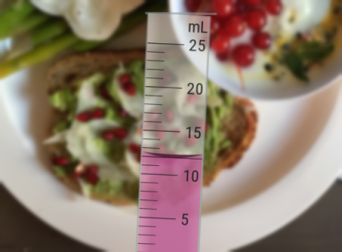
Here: 12 mL
